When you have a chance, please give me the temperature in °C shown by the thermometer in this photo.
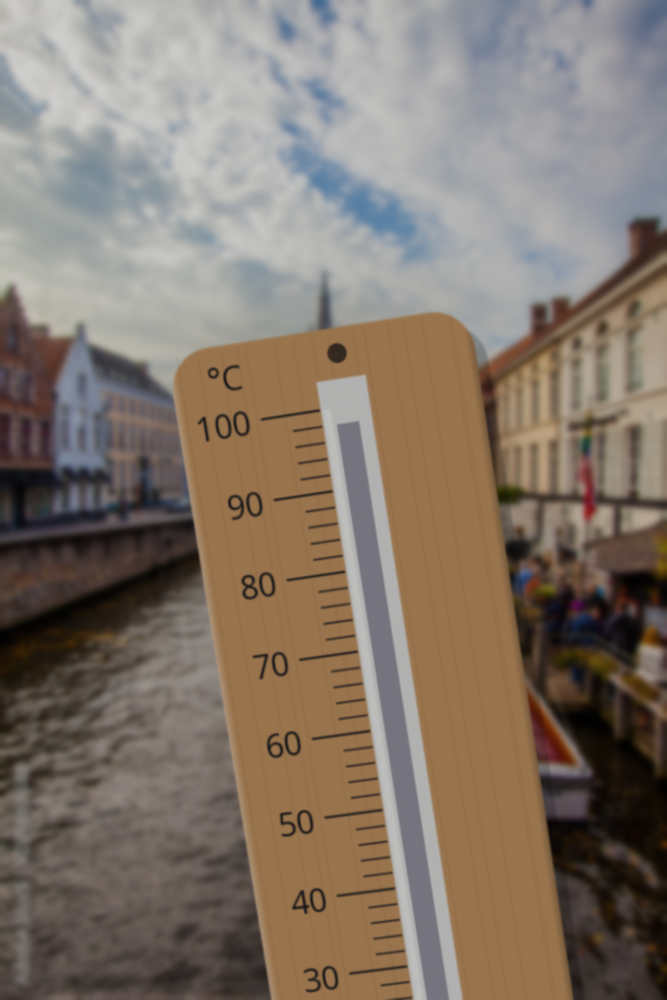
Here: 98 °C
